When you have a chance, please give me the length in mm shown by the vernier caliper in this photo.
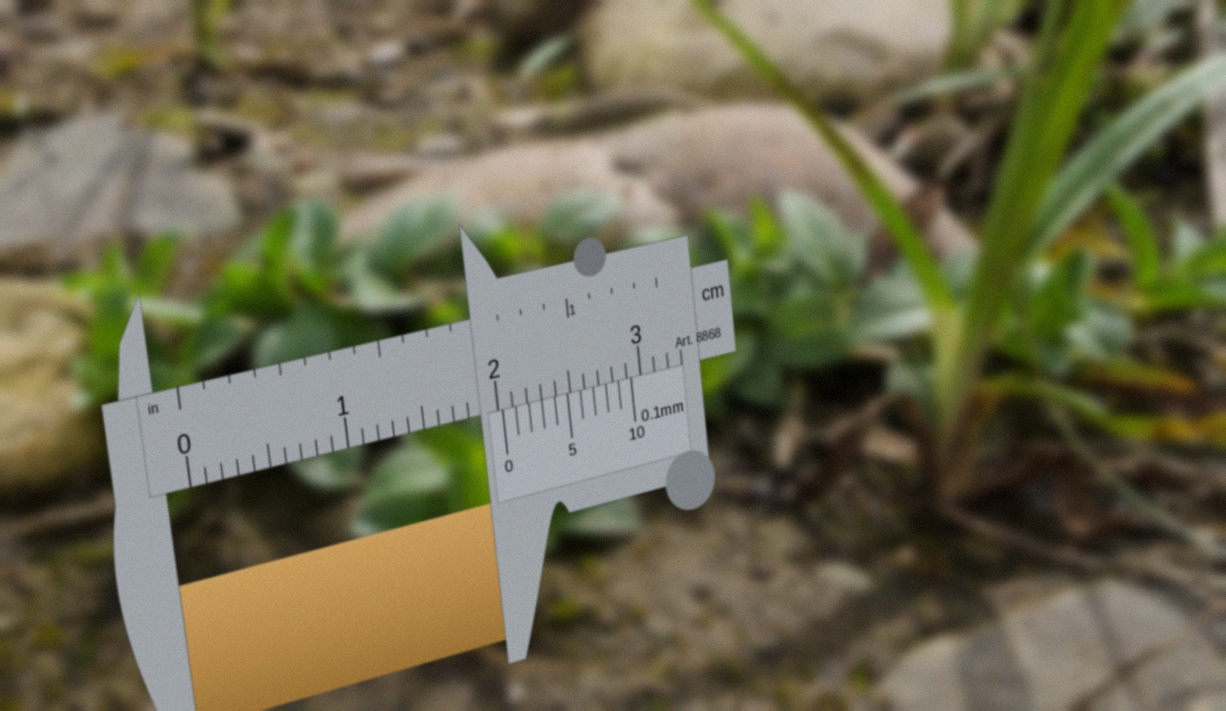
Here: 20.3 mm
